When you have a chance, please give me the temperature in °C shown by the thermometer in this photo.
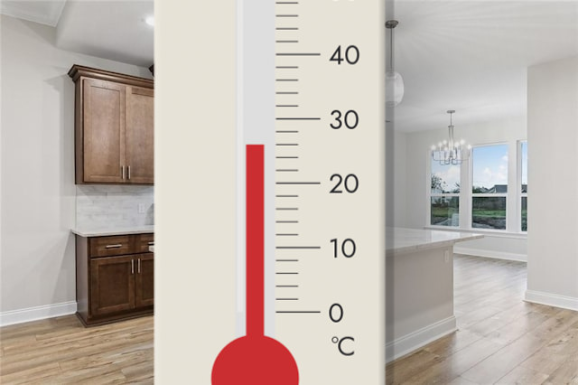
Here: 26 °C
